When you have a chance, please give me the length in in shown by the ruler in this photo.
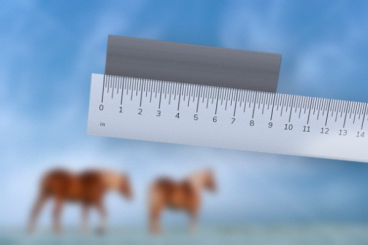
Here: 9 in
